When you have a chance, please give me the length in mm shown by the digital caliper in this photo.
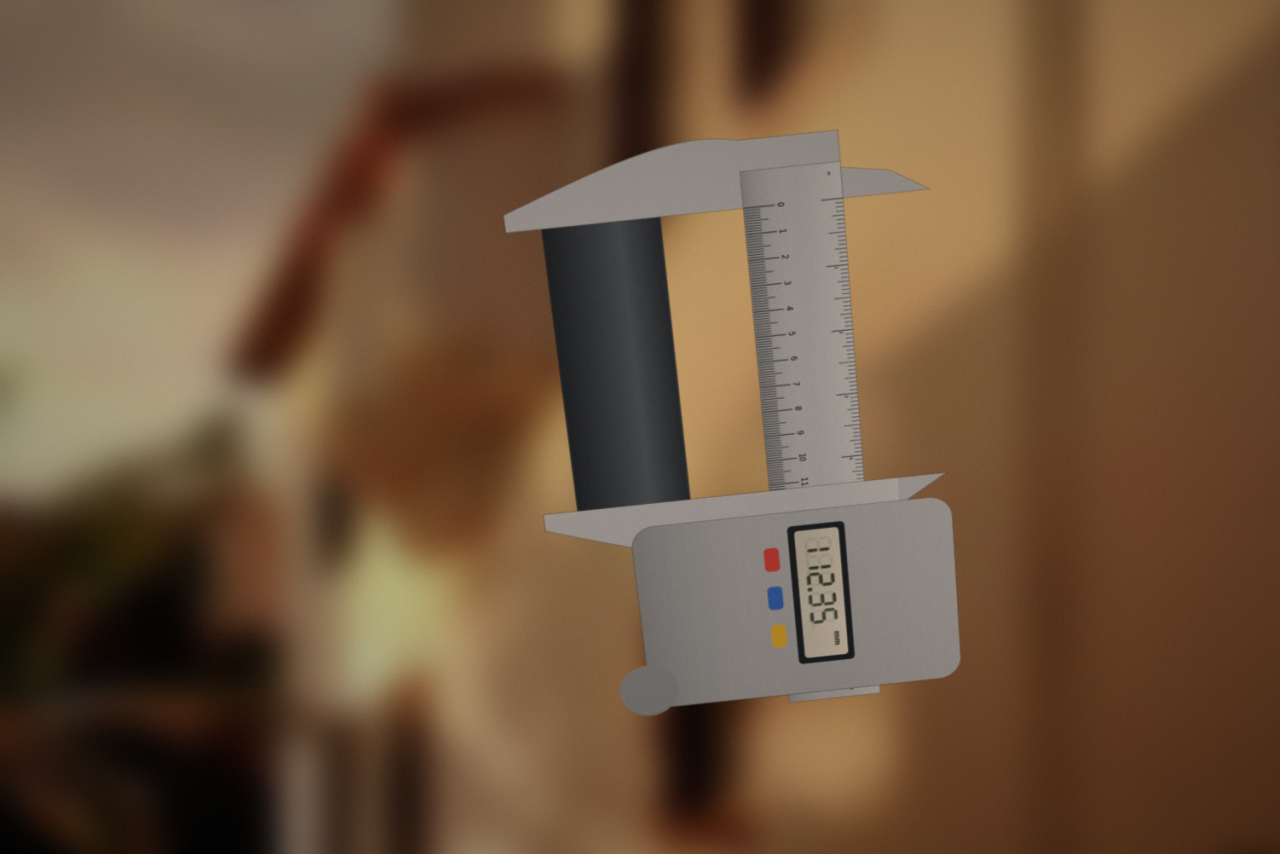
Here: 112.35 mm
